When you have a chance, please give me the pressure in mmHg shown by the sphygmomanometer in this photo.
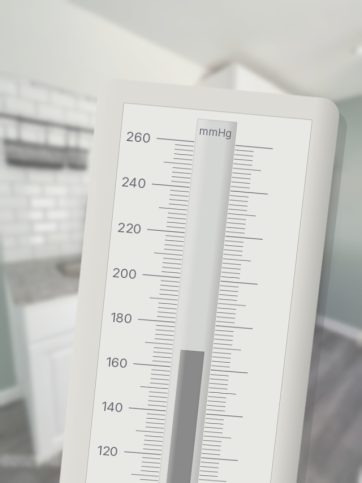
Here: 168 mmHg
